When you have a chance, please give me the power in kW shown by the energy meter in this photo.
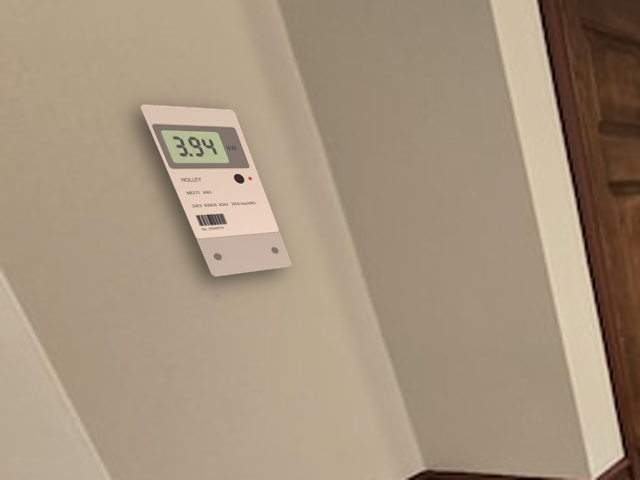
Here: 3.94 kW
